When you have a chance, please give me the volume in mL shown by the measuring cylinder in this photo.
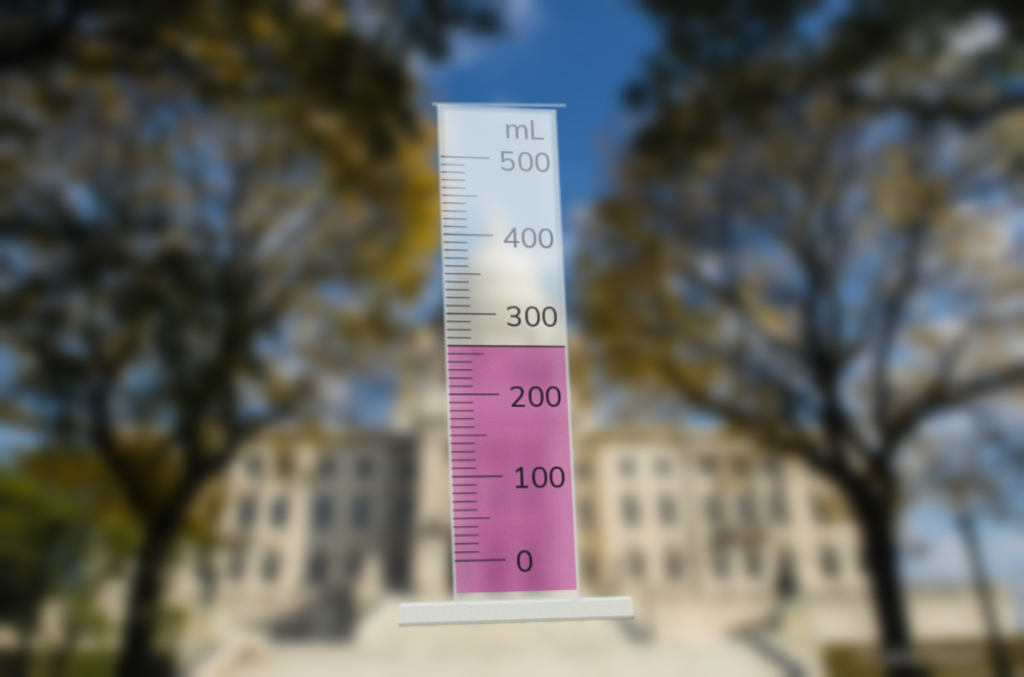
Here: 260 mL
